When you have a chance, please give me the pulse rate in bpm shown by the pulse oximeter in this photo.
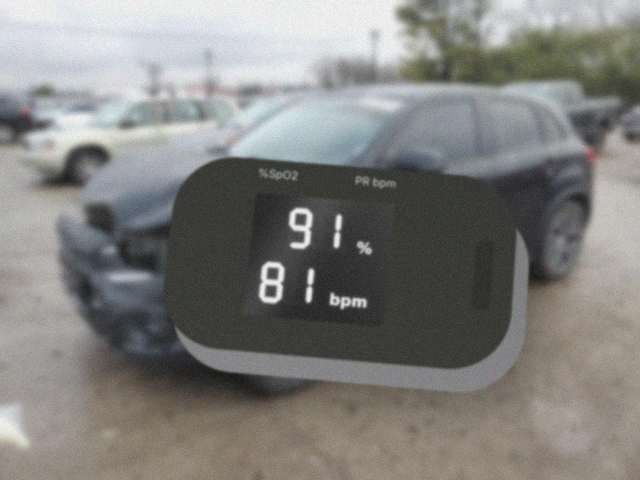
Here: 81 bpm
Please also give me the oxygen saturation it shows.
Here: 91 %
